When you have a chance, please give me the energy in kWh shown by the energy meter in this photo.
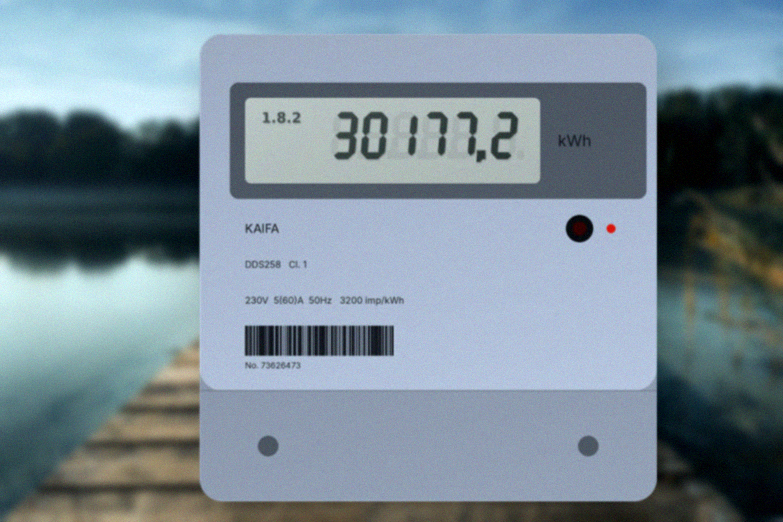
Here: 30177.2 kWh
